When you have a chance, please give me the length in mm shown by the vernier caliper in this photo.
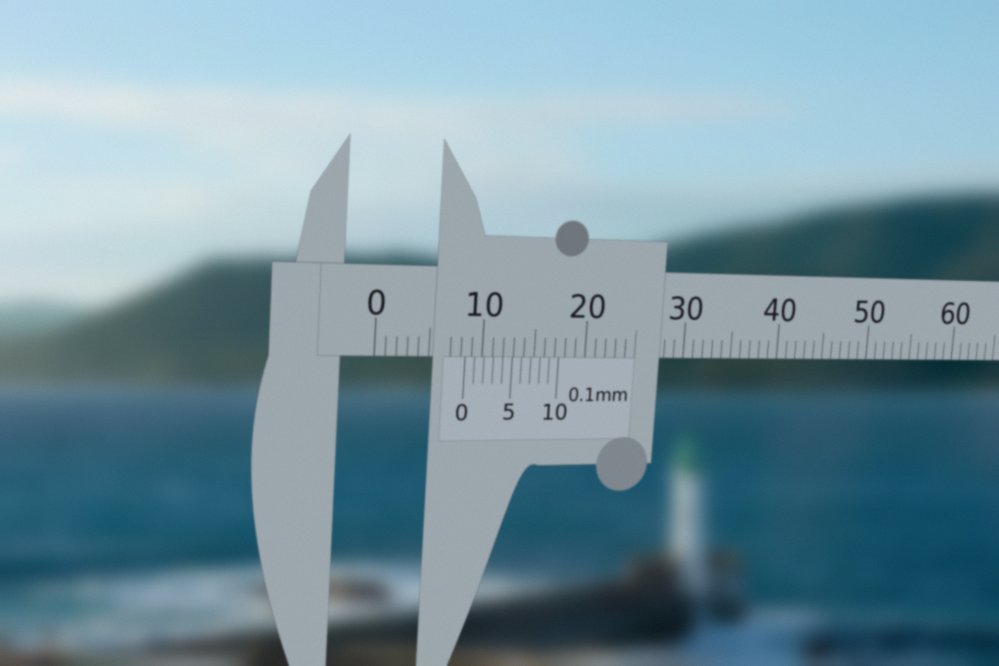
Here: 8.4 mm
